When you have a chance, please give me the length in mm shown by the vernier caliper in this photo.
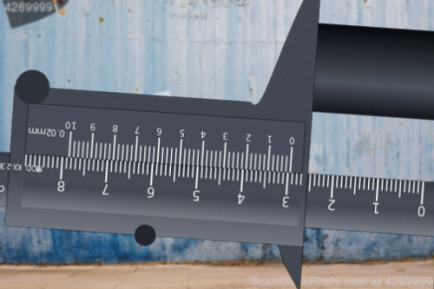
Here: 29.5 mm
